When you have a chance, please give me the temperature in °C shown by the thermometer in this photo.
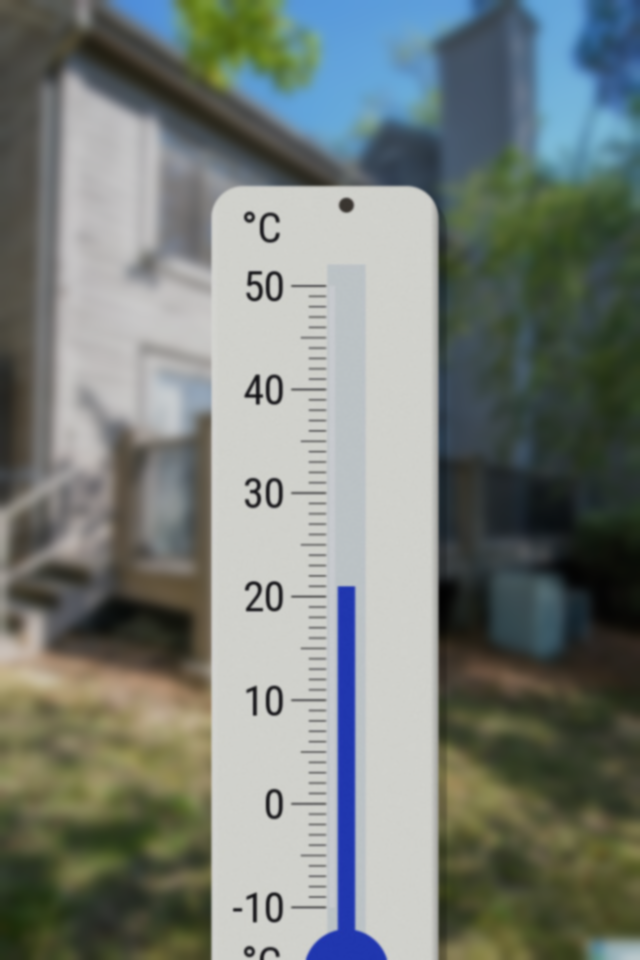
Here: 21 °C
